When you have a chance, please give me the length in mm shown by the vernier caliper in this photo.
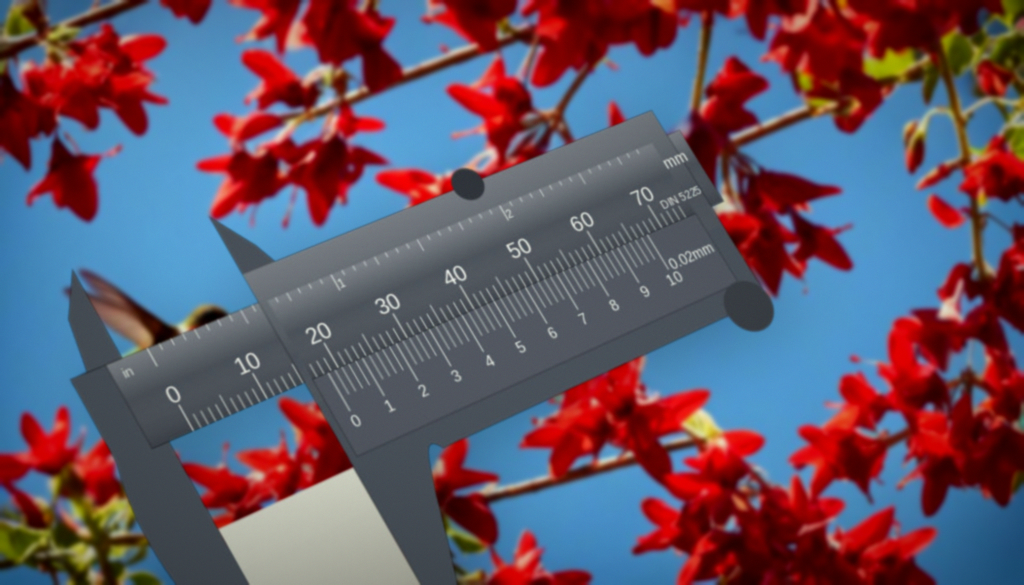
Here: 18.5 mm
